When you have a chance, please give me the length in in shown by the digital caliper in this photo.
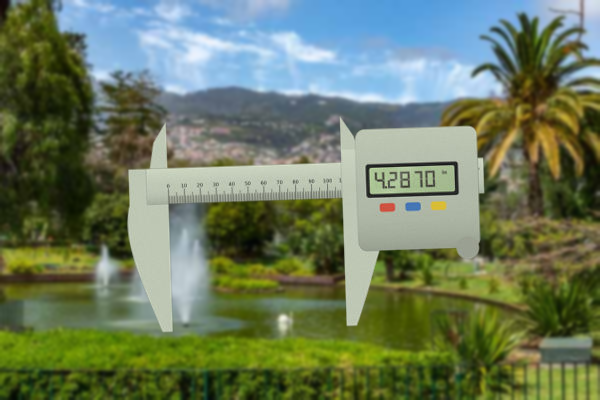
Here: 4.2870 in
